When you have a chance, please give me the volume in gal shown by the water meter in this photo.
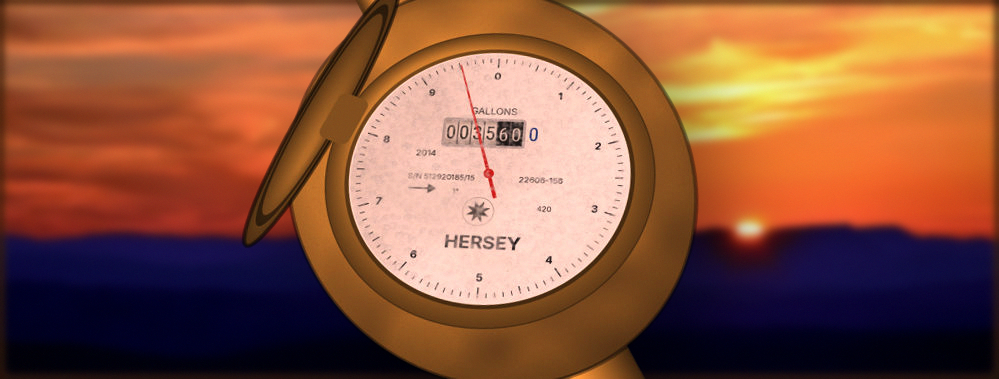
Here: 35599.5 gal
